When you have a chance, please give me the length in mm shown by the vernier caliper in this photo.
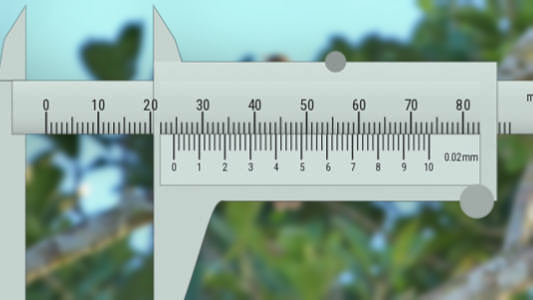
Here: 24.5 mm
